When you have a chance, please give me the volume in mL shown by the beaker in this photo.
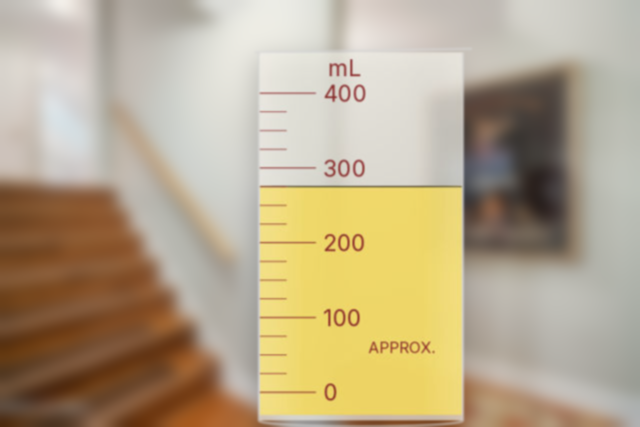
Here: 275 mL
